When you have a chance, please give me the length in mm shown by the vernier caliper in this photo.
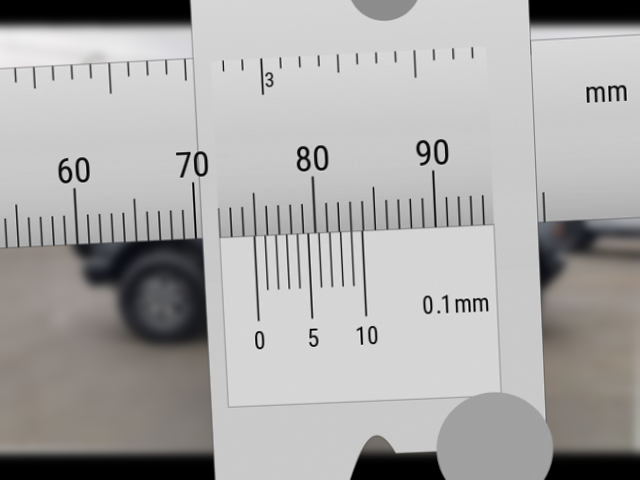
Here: 74.9 mm
